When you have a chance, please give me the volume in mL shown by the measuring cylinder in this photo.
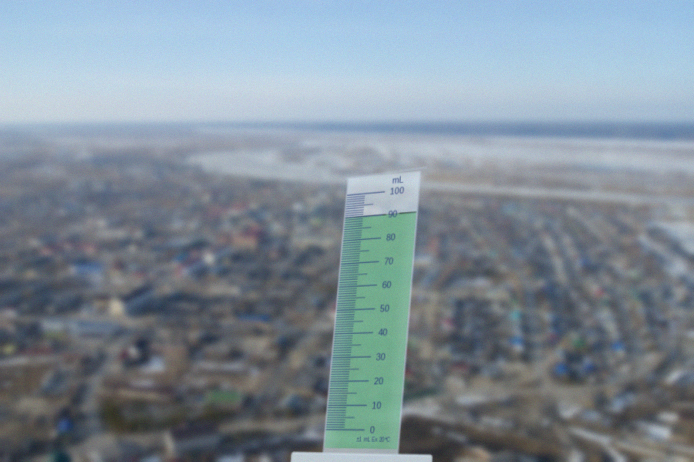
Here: 90 mL
